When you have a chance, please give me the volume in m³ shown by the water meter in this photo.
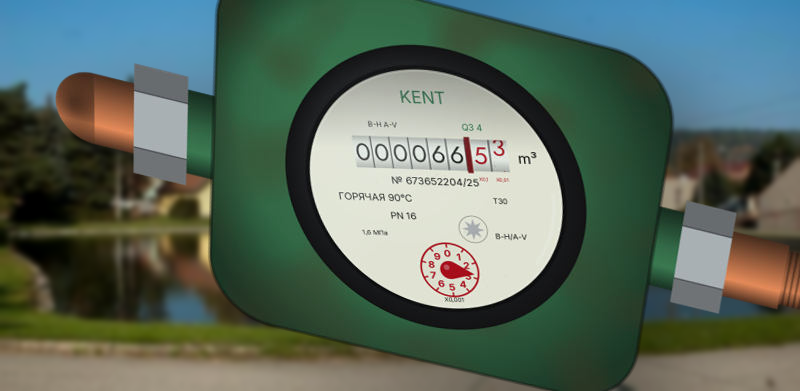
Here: 66.532 m³
